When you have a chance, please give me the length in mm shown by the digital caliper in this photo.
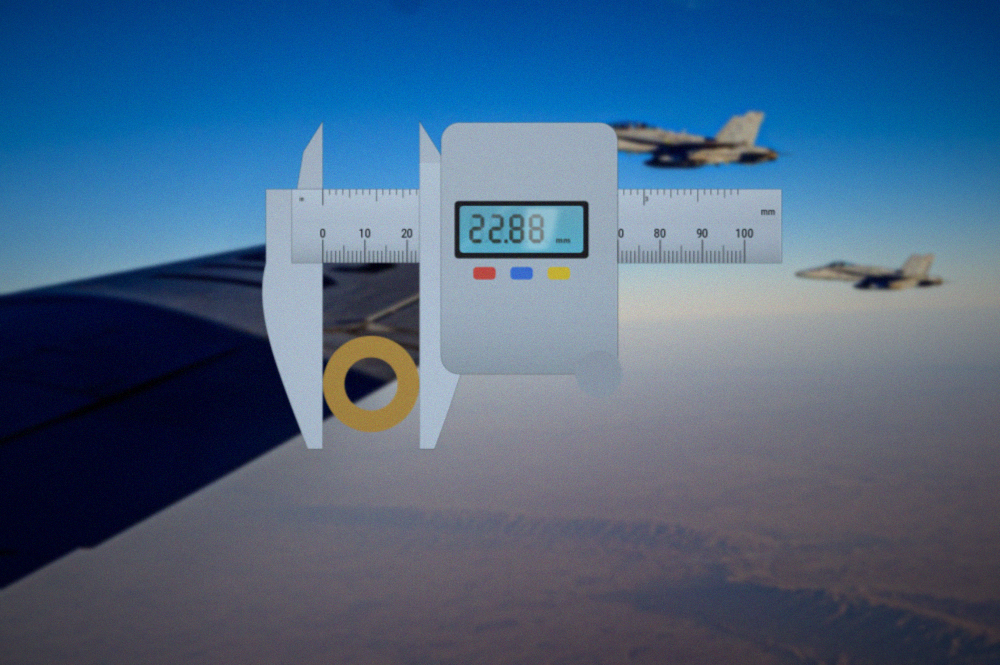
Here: 22.88 mm
